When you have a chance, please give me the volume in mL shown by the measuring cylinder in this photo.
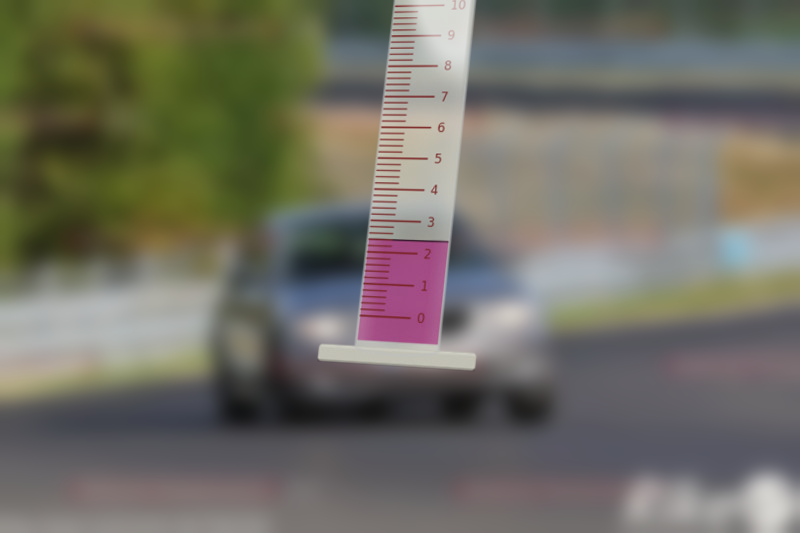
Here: 2.4 mL
